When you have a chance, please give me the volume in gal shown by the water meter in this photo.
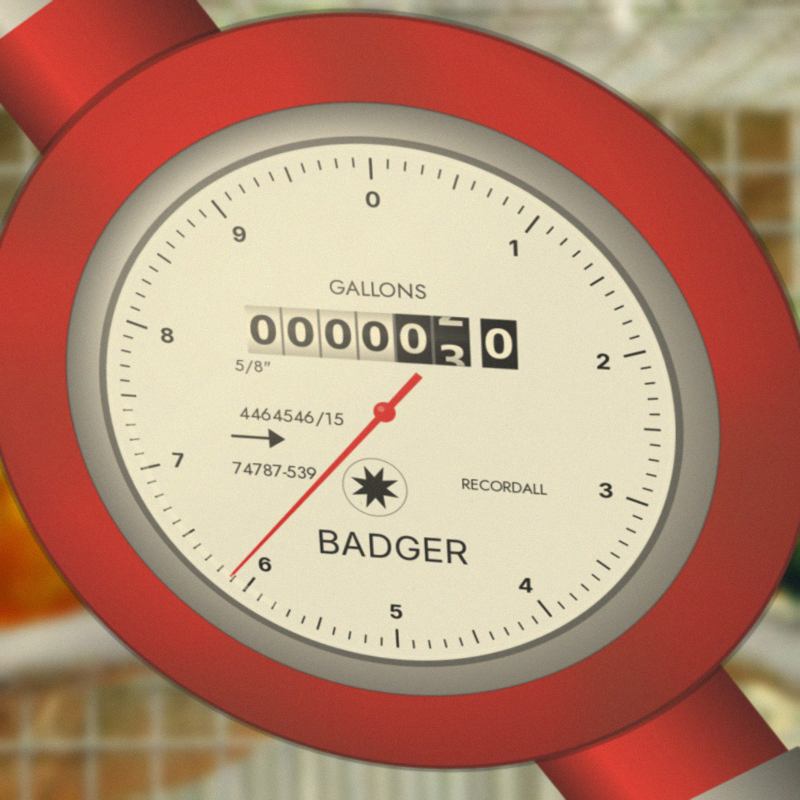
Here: 26.1 gal
